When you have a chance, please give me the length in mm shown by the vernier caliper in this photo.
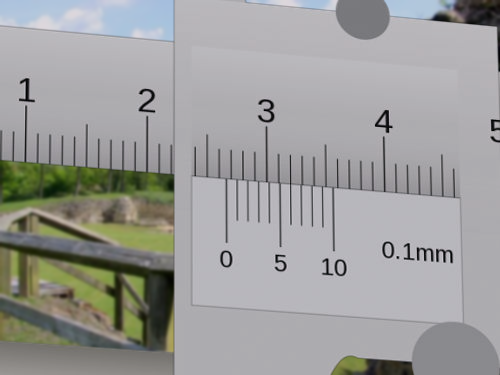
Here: 26.6 mm
